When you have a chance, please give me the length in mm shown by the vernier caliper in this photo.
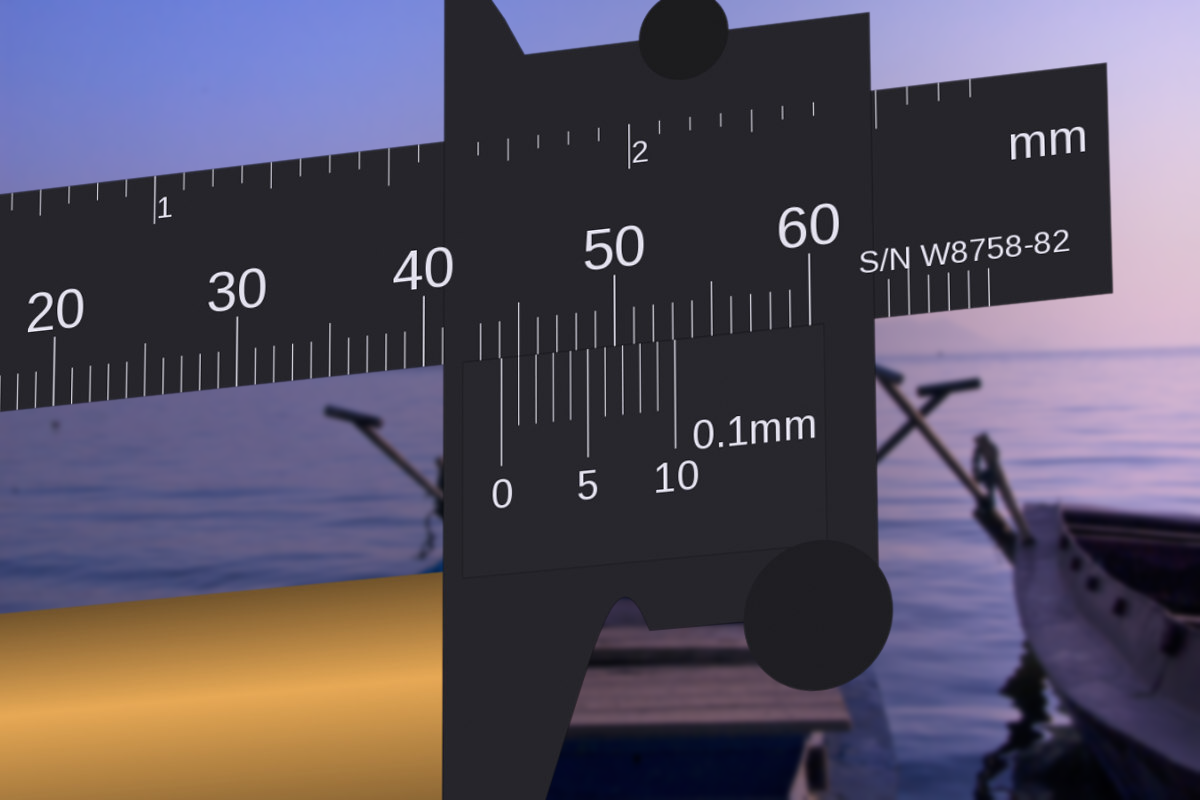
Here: 44.1 mm
